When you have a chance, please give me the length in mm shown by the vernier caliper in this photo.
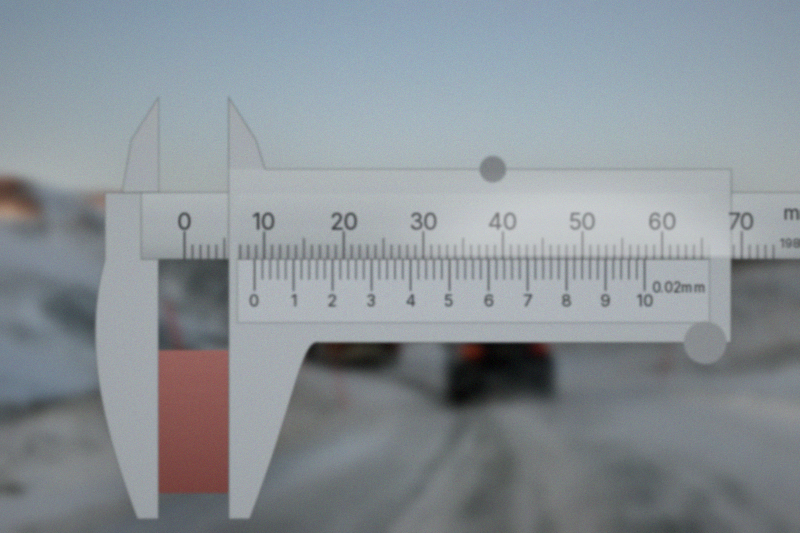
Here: 8.8 mm
